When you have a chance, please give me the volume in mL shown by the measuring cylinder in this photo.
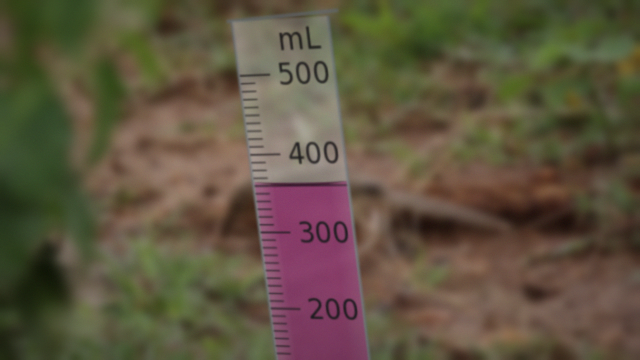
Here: 360 mL
